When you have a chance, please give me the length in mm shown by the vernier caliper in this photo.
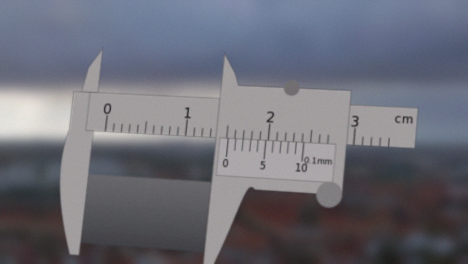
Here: 15.2 mm
